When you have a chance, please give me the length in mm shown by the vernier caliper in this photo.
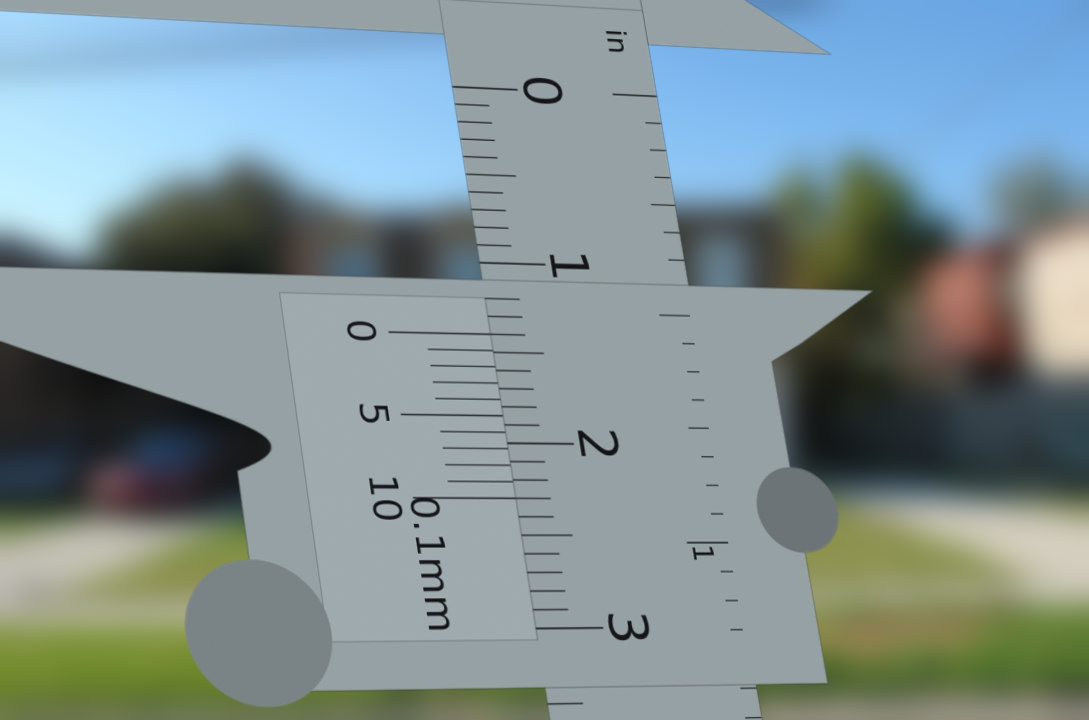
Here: 14.0 mm
